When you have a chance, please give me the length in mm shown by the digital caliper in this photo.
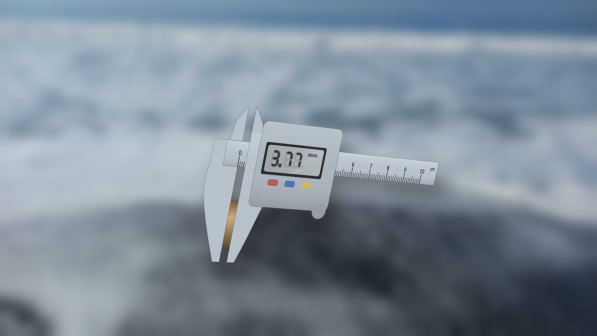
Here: 3.77 mm
